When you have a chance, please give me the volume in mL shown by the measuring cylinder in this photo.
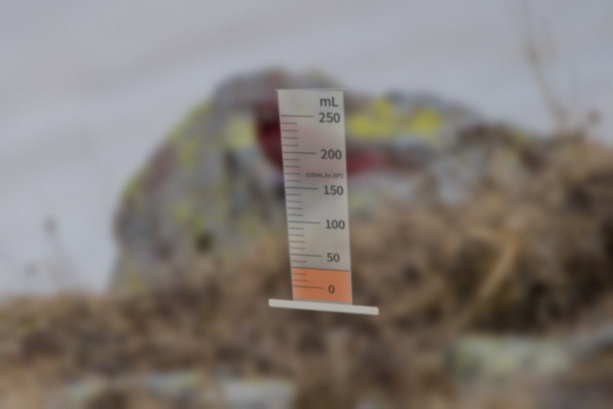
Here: 30 mL
